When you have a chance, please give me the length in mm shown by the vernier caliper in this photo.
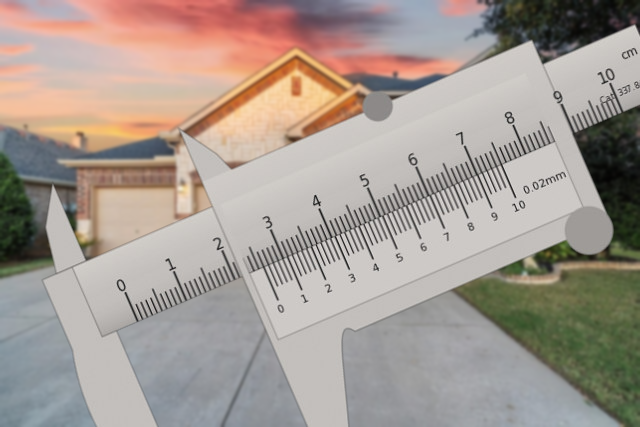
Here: 26.0 mm
